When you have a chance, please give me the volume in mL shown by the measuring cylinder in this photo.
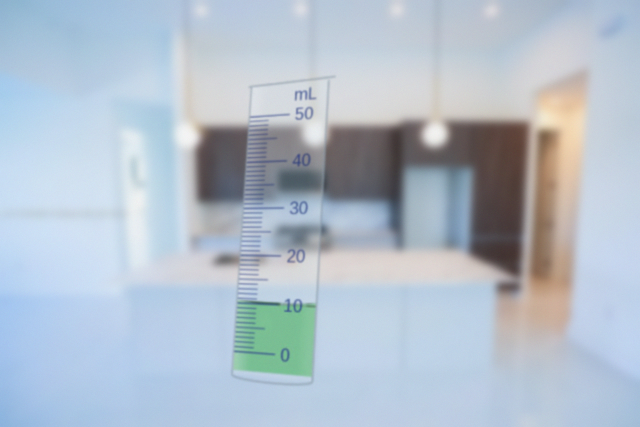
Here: 10 mL
